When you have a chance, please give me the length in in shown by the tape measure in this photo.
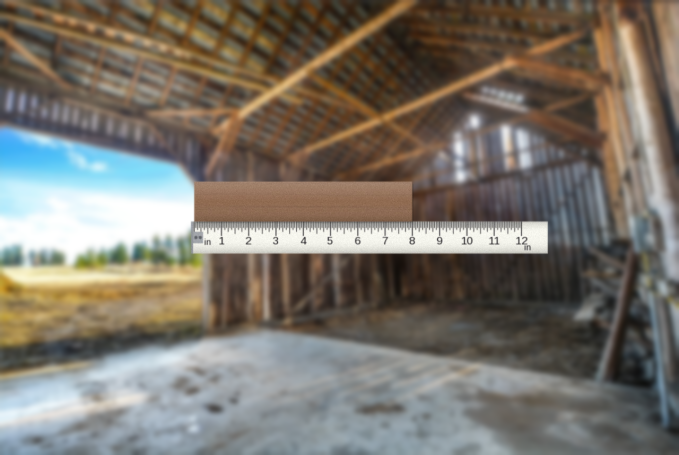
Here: 8 in
